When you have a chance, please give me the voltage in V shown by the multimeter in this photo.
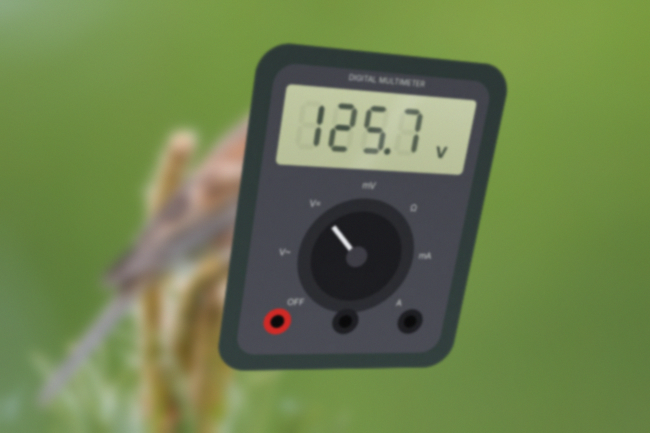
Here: 125.7 V
